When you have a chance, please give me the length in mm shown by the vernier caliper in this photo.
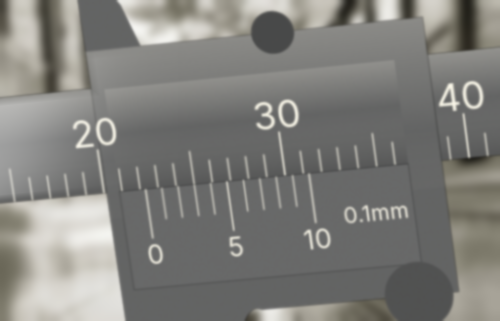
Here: 22.3 mm
